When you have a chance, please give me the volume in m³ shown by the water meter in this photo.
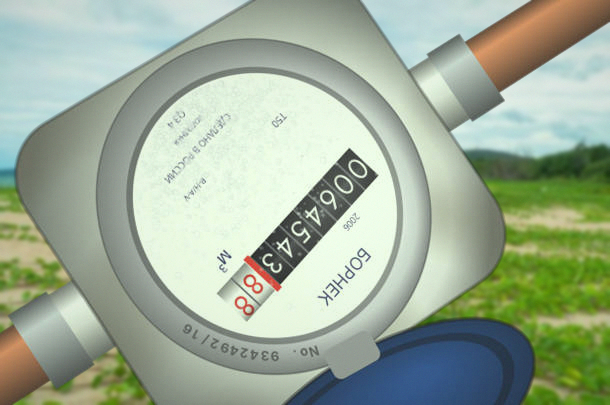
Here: 64543.88 m³
